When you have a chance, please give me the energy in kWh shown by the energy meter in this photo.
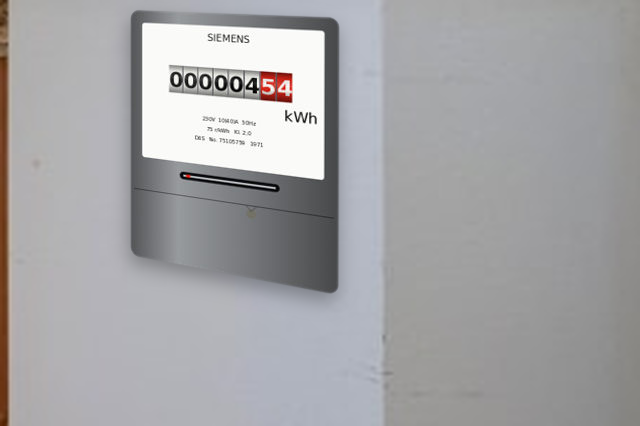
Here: 4.54 kWh
